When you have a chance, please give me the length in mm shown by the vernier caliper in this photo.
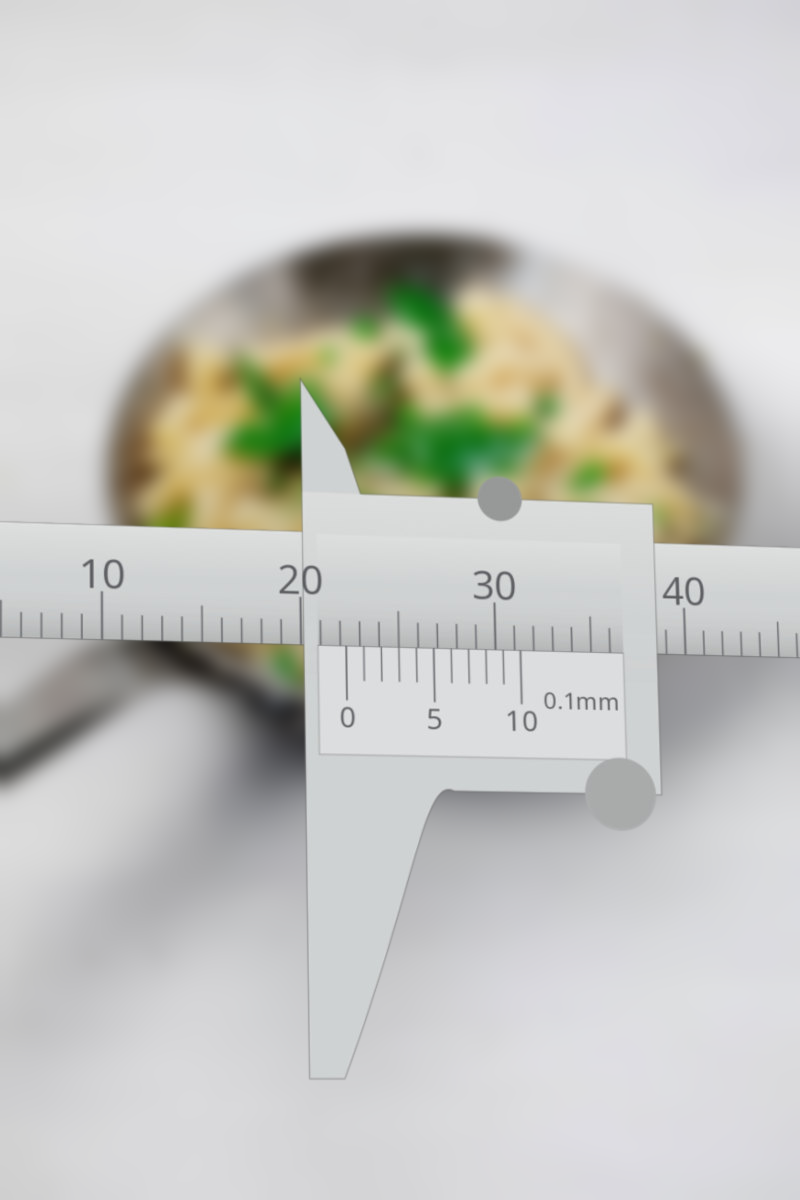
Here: 22.3 mm
